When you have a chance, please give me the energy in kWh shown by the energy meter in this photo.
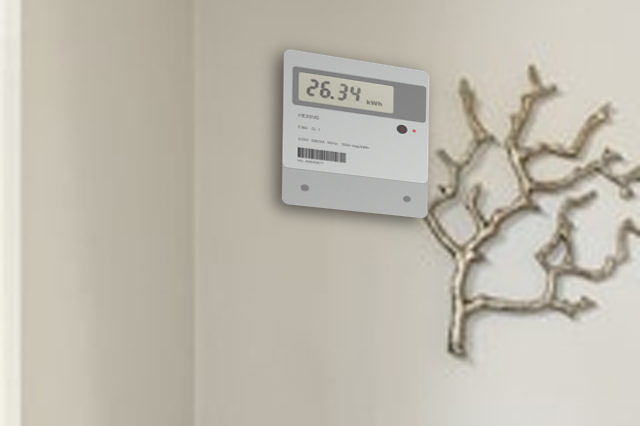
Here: 26.34 kWh
